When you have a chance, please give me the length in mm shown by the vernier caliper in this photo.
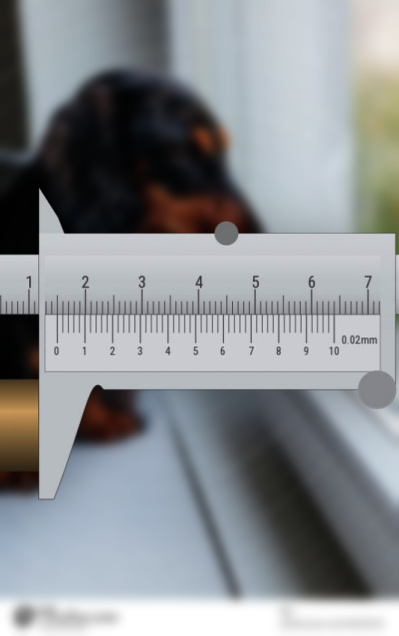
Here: 15.0 mm
